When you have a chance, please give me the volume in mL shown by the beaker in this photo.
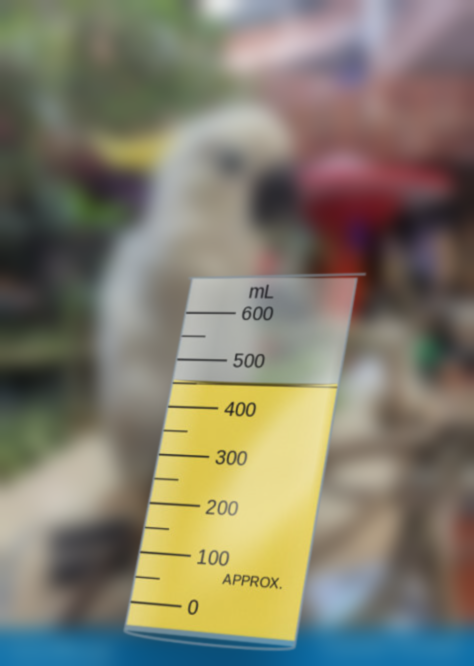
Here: 450 mL
